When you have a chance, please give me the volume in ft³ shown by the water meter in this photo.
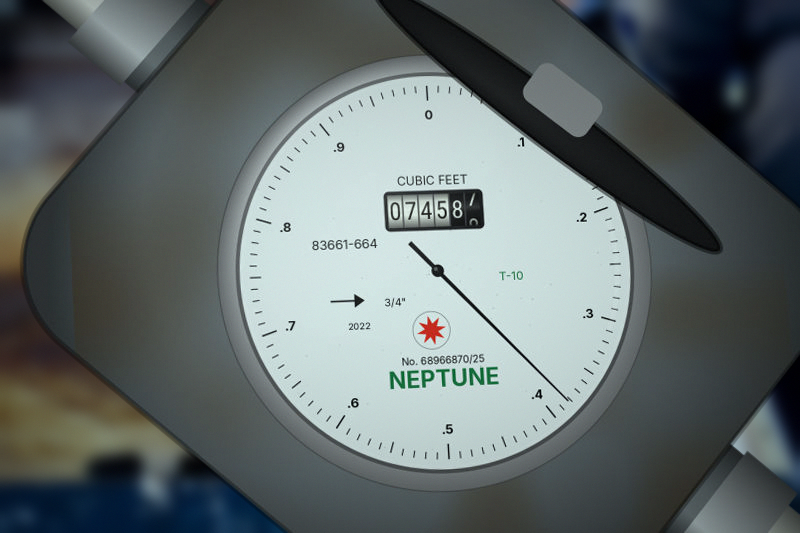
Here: 74587.38 ft³
